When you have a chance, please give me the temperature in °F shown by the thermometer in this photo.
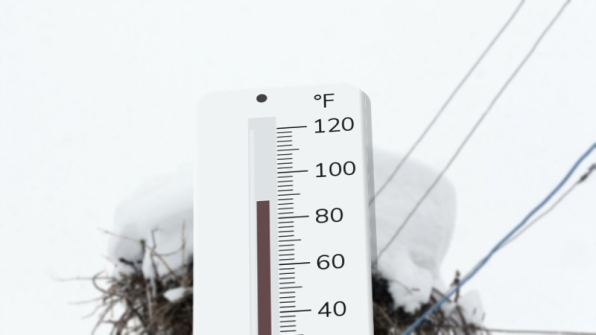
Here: 88 °F
